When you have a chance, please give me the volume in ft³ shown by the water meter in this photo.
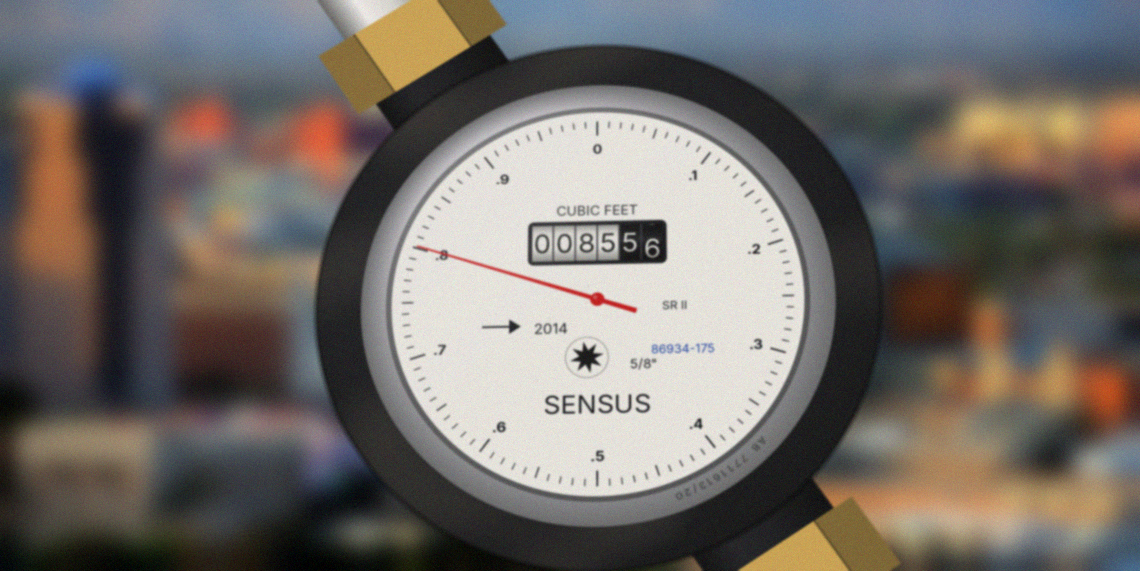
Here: 8555.80 ft³
